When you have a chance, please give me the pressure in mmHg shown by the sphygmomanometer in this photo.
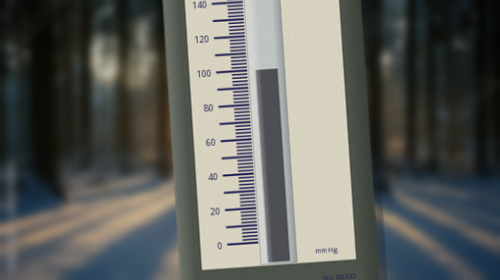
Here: 100 mmHg
